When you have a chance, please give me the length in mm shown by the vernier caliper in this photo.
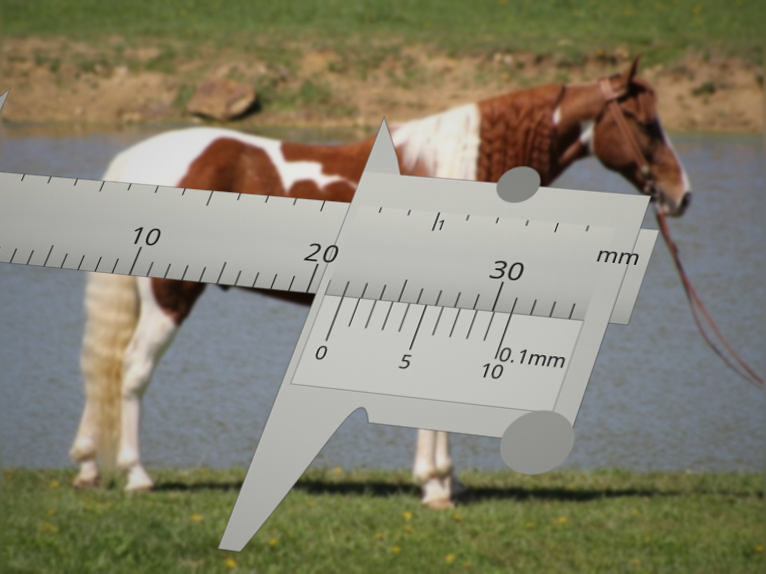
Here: 22.0 mm
